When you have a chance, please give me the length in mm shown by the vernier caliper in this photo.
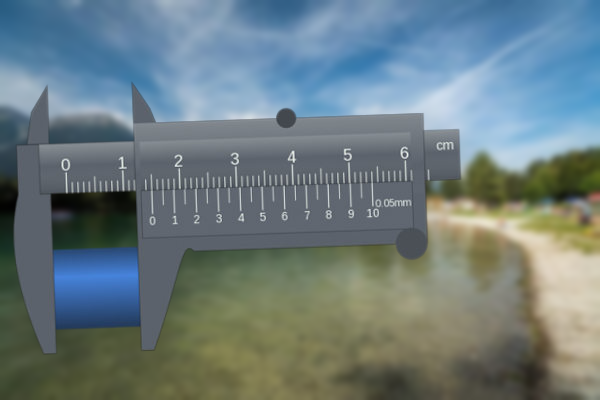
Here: 15.0 mm
